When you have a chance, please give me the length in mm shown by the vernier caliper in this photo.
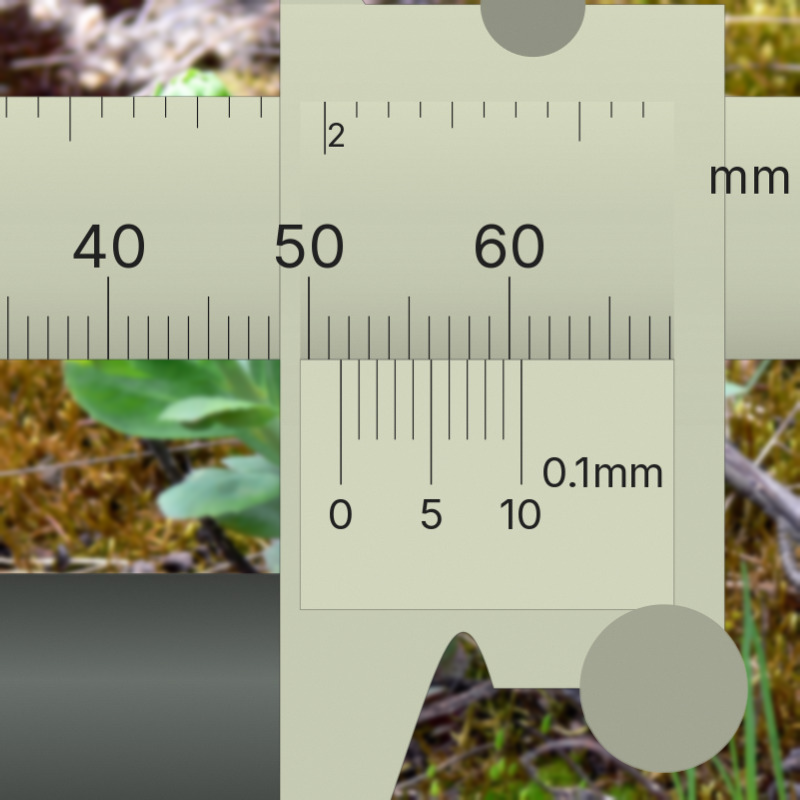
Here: 51.6 mm
